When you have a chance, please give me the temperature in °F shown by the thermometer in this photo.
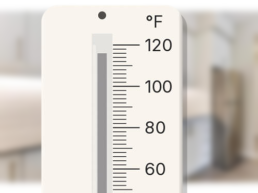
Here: 116 °F
